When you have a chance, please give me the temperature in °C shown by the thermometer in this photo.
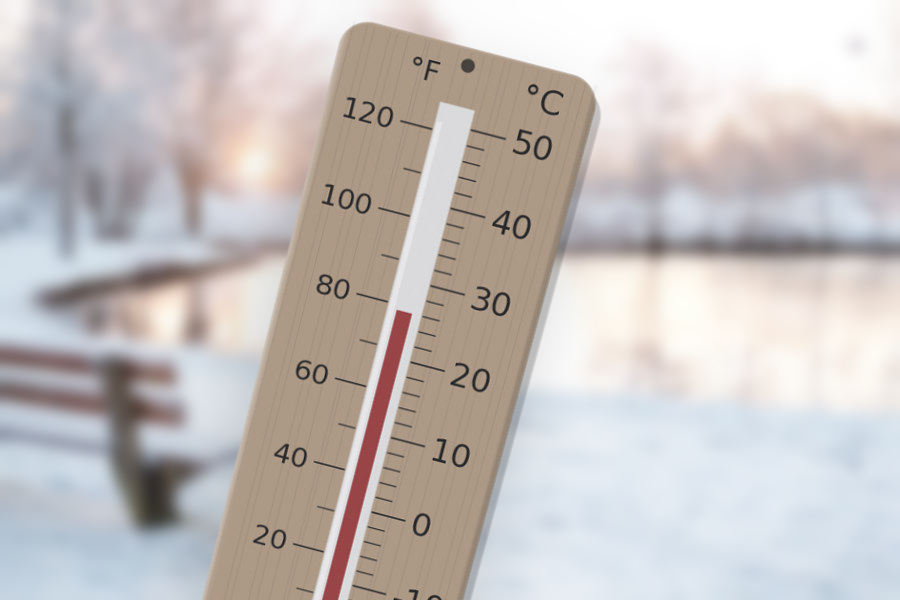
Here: 26 °C
